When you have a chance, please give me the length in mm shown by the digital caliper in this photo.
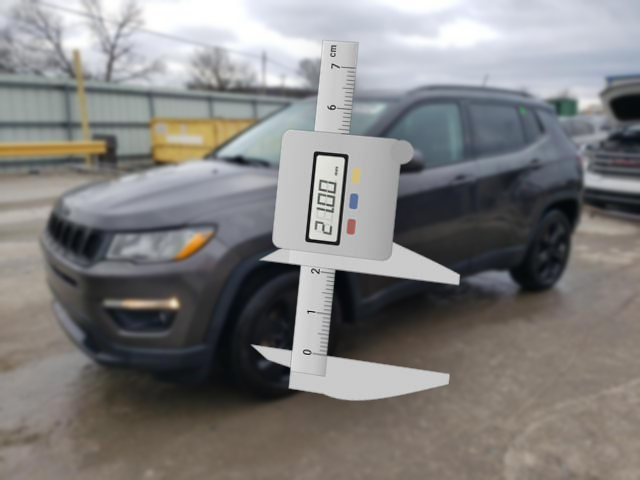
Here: 21.00 mm
